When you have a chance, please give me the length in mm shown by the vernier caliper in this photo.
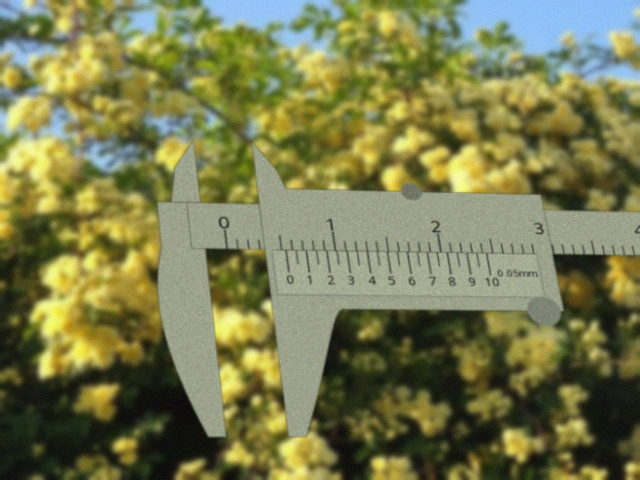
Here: 5.4 mm
